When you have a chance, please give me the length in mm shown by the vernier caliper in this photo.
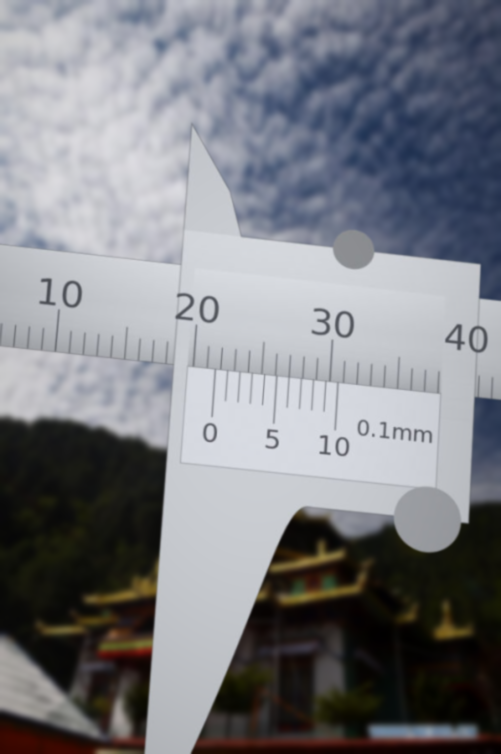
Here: 21.6 mm
